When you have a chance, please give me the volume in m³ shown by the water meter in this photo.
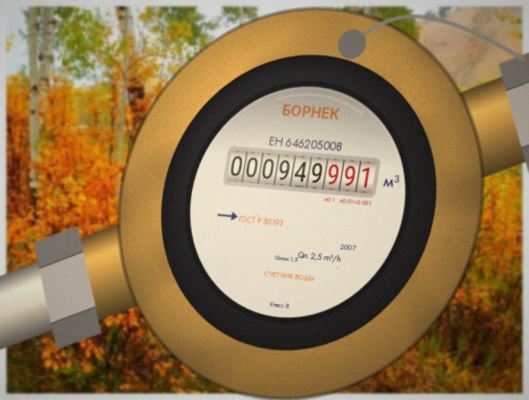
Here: 949.991 m³
